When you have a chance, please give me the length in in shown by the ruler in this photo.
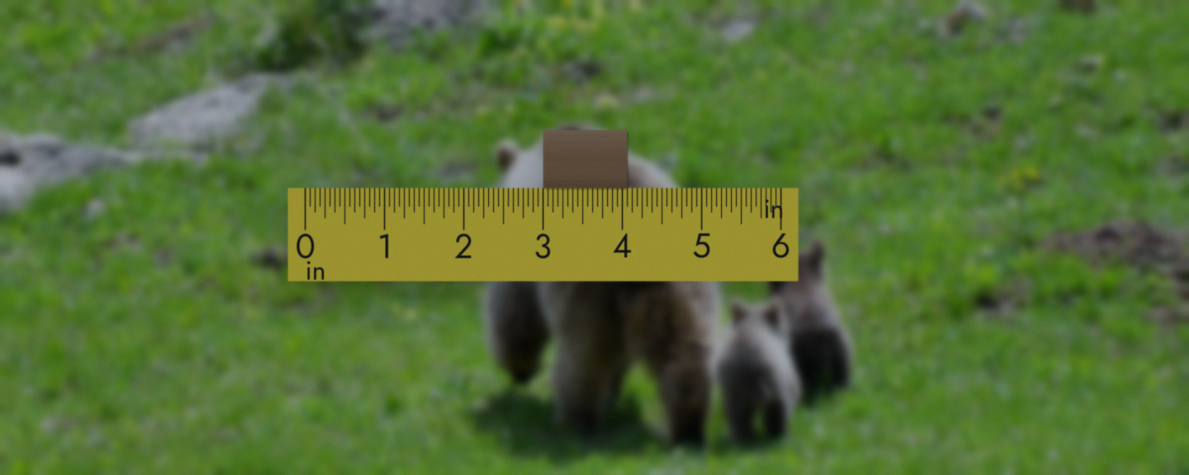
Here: 1.0625 in
